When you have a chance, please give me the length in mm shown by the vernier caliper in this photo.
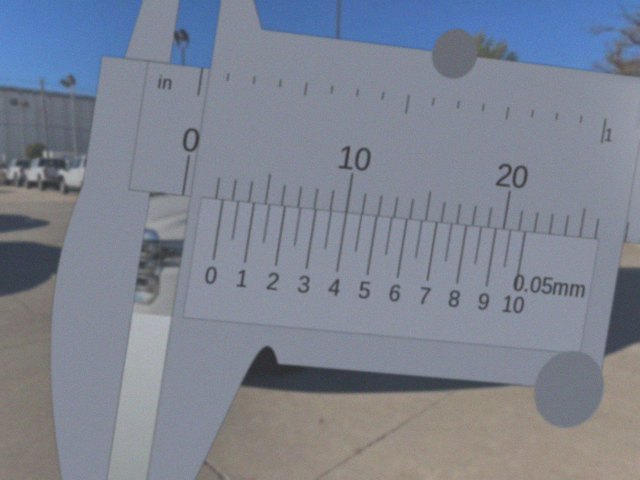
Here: 2.4 mm
